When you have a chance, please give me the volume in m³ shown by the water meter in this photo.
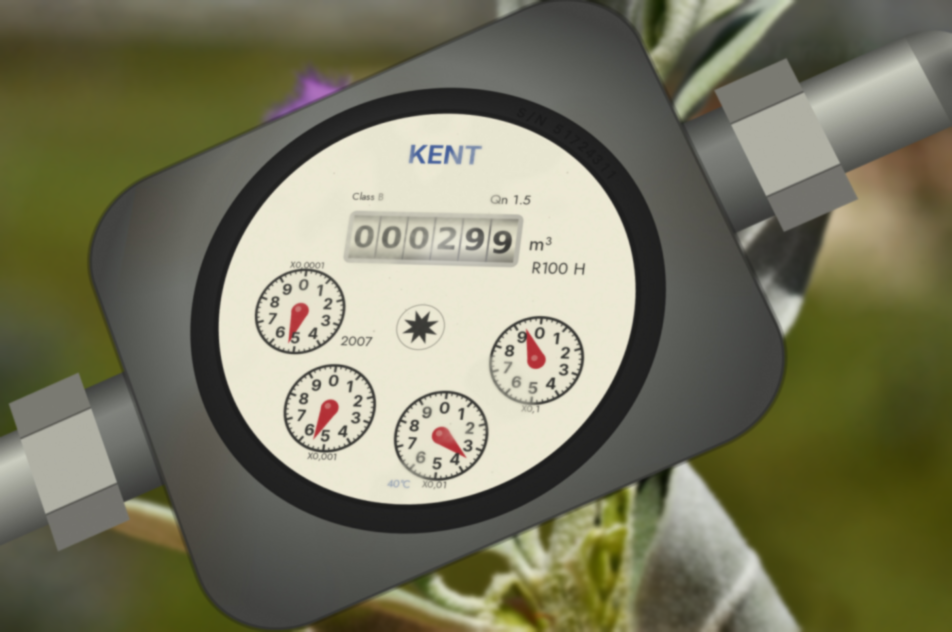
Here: 298.9355 m³
